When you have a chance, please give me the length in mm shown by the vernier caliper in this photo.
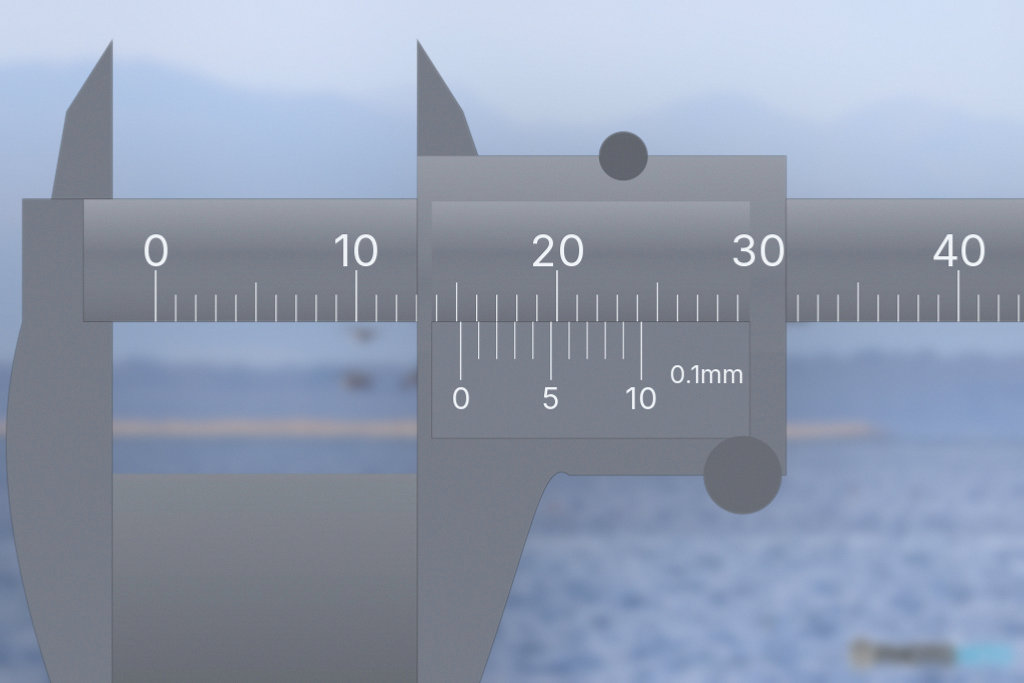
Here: 15.2 mm
